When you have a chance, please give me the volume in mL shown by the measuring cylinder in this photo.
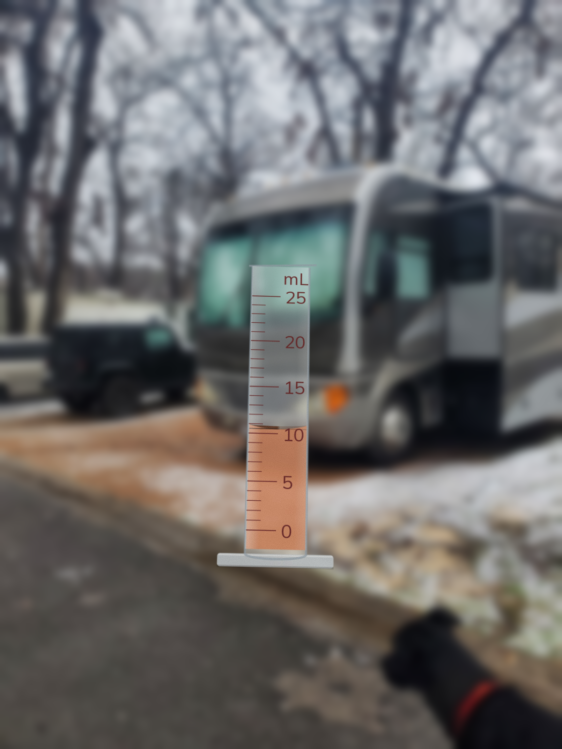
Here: 10.5 mL
